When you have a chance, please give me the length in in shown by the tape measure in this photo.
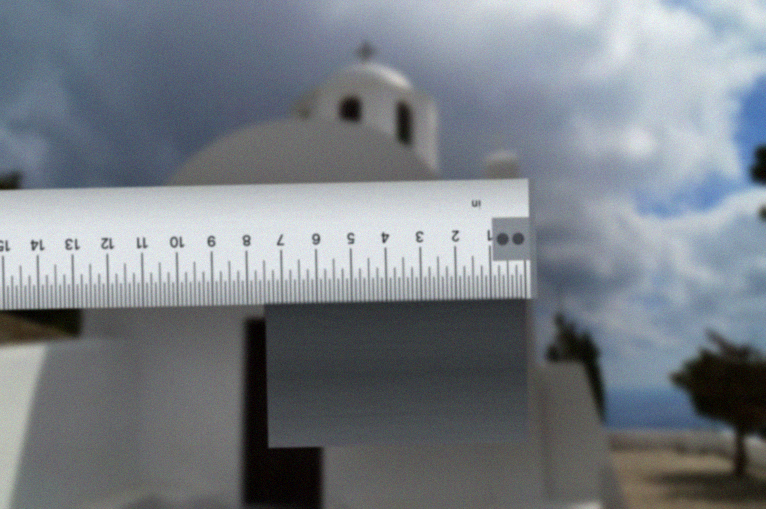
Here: 7.5 in
